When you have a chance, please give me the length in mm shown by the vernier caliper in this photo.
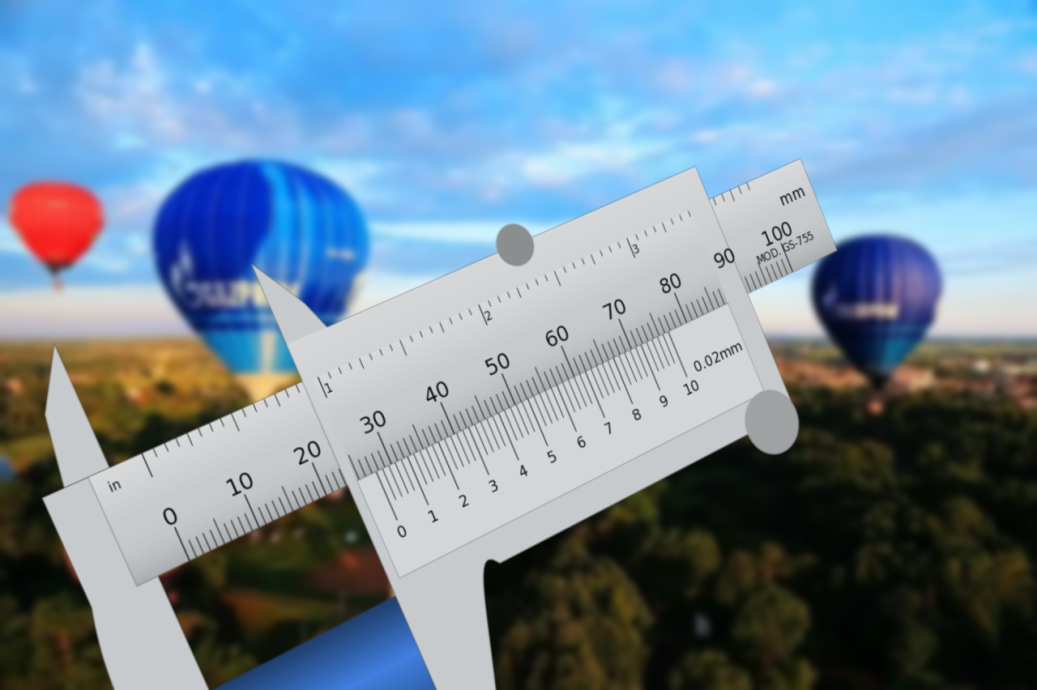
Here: 27.6 mm
